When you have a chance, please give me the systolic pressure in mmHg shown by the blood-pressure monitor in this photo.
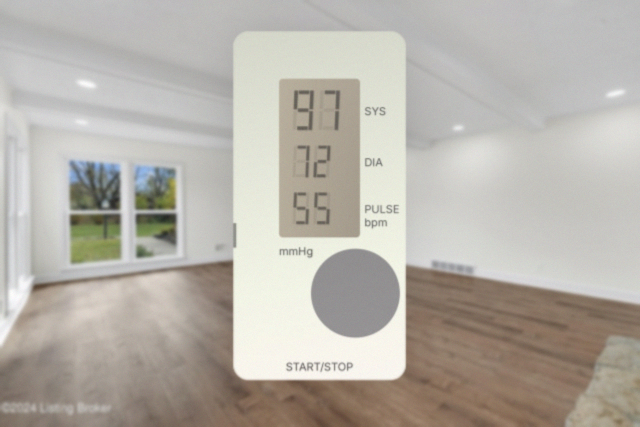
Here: 97 mmHg
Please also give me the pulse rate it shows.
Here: 55 bpm
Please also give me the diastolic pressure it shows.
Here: 72 mmHg
